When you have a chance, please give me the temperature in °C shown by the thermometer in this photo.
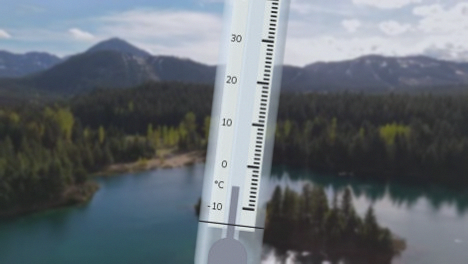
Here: -5 °C
